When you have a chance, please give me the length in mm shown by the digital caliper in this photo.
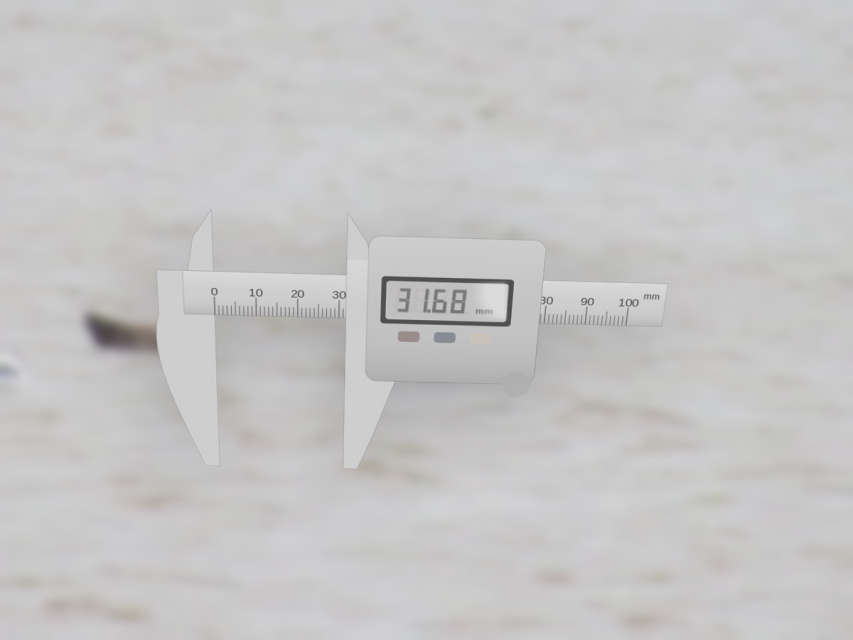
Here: 31.68 mm
